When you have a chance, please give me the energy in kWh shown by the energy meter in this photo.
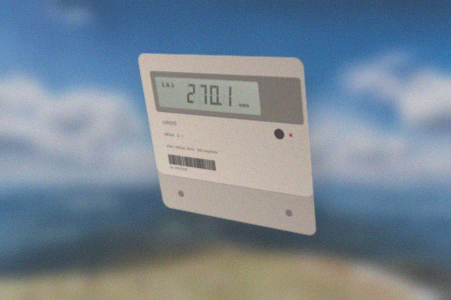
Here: 270.1 kWh
